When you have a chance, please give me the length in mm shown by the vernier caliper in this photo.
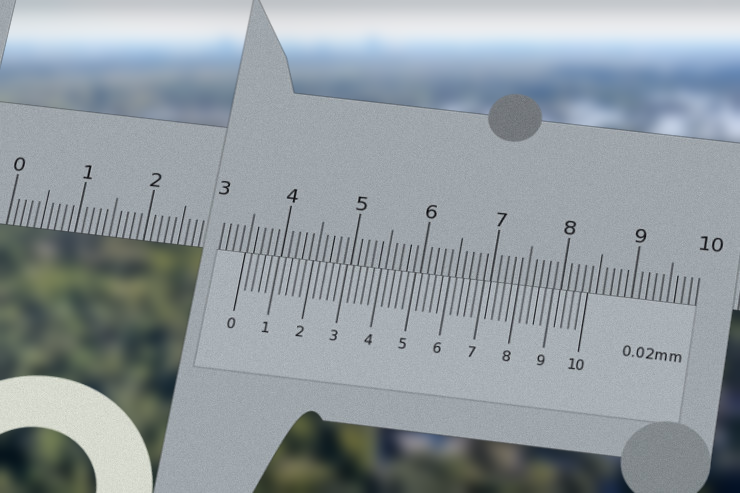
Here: 34.8 mm
